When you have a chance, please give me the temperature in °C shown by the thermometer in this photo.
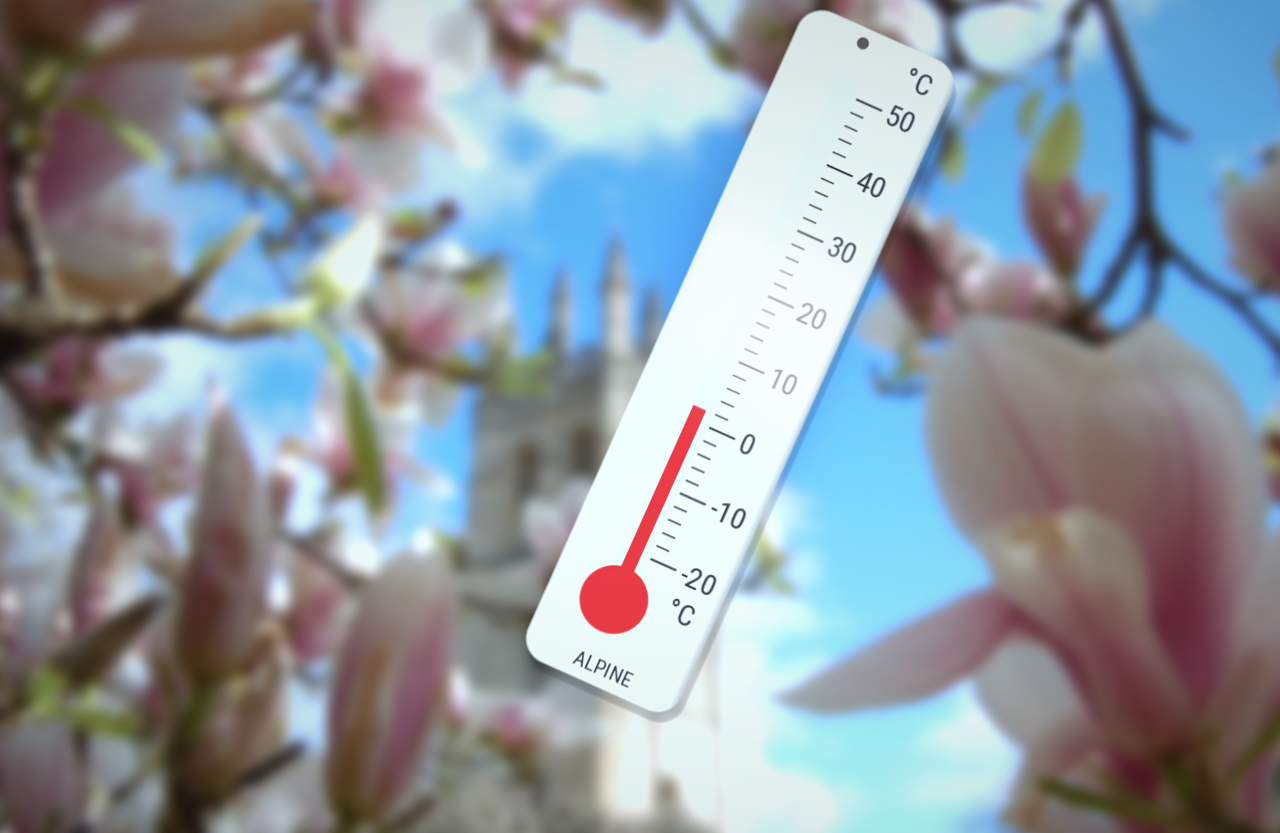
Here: 2 °C
